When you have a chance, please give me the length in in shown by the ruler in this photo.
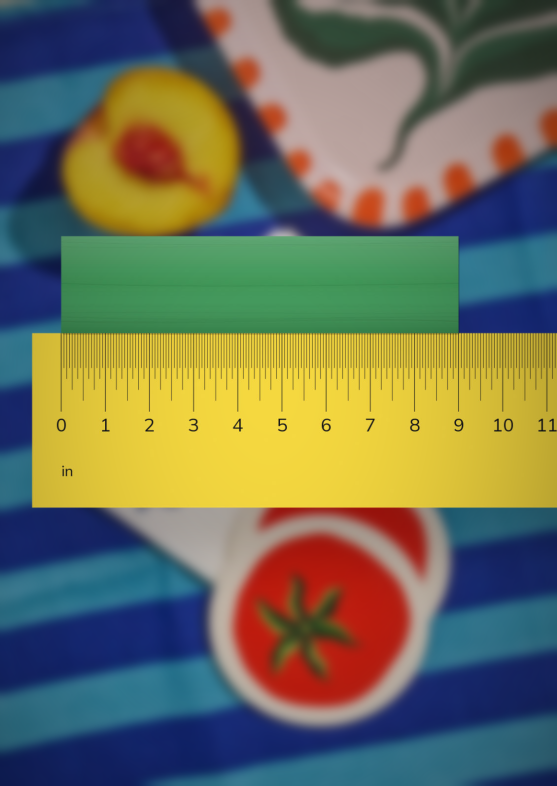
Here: 9 in
